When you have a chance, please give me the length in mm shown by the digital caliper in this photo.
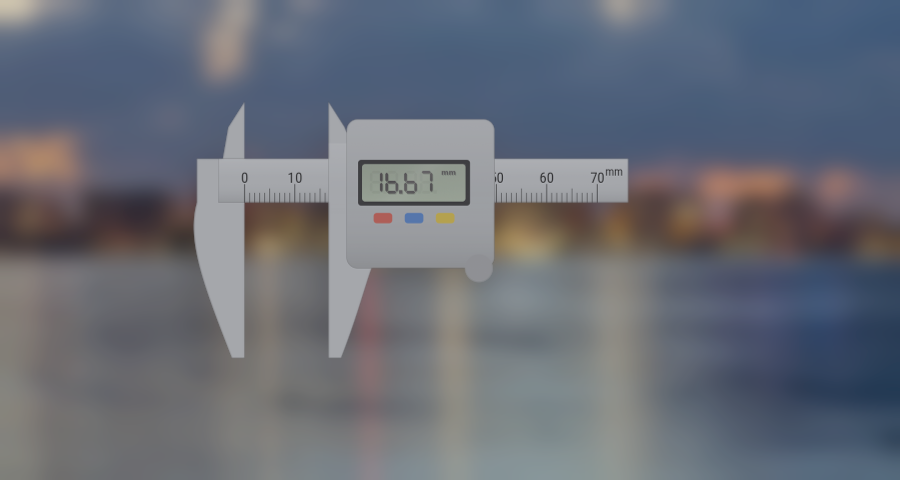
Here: 16.67 mm
